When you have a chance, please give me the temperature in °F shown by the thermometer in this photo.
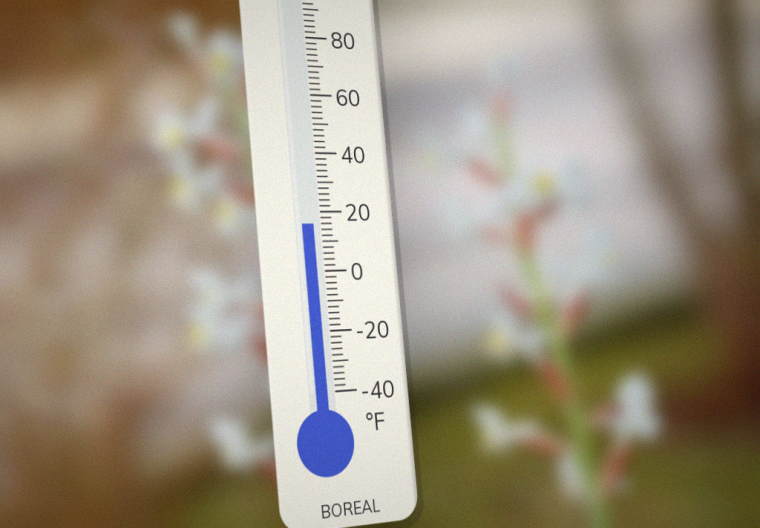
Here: 16 °F
